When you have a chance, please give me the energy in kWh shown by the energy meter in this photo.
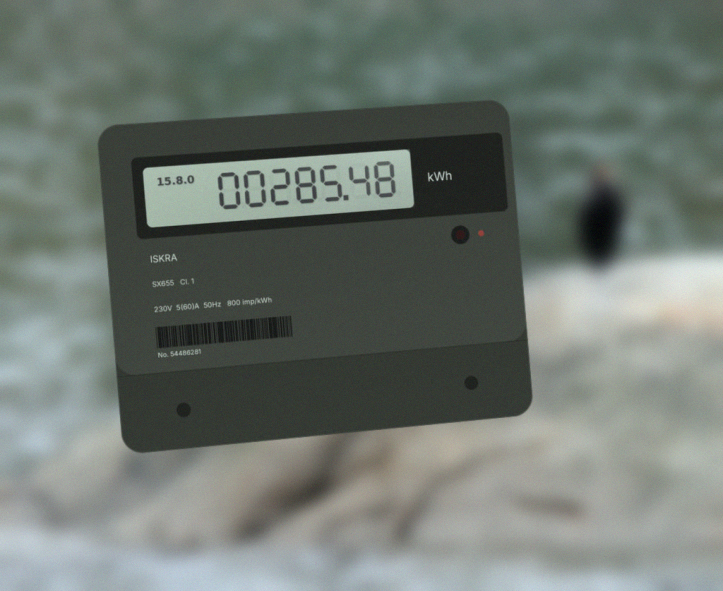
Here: 285.48 kWh
